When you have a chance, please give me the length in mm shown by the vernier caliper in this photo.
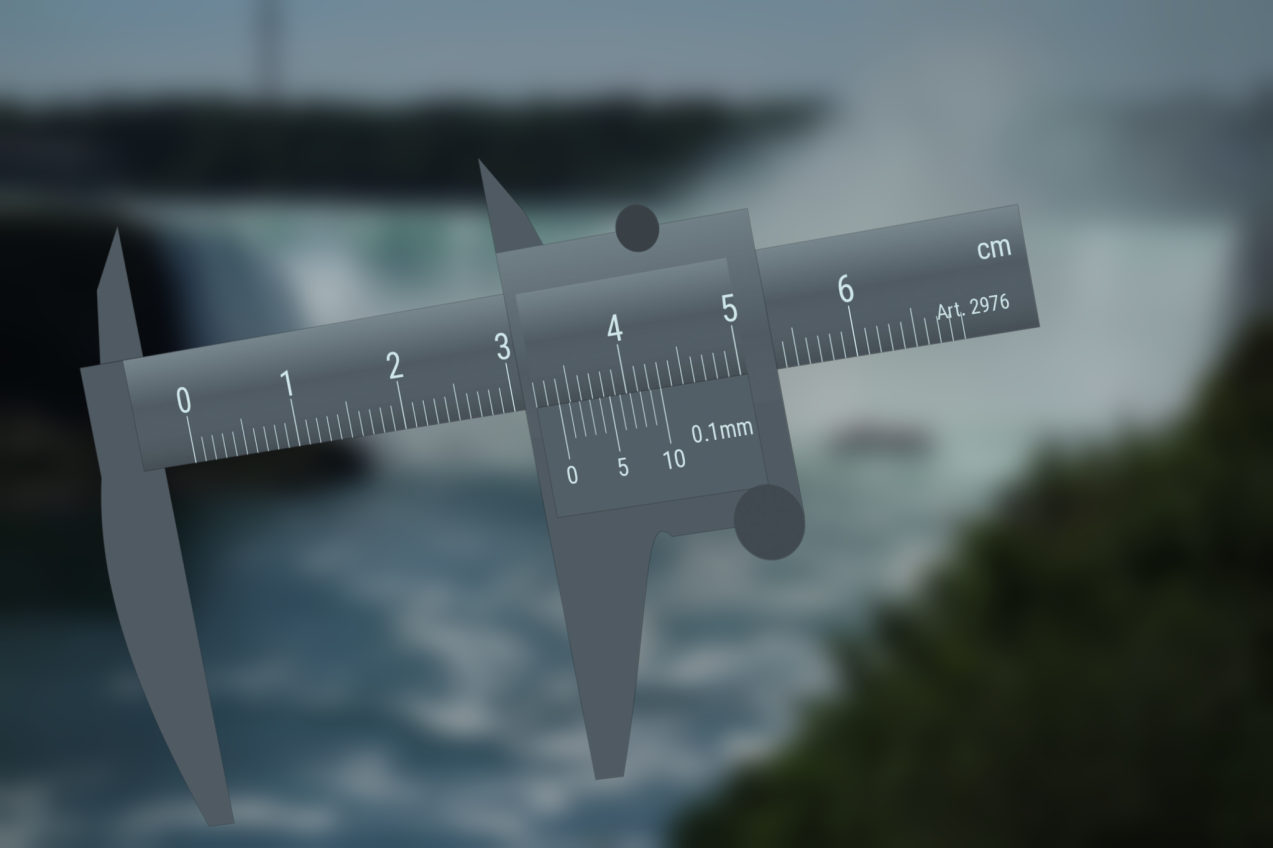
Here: 34.0 mm
